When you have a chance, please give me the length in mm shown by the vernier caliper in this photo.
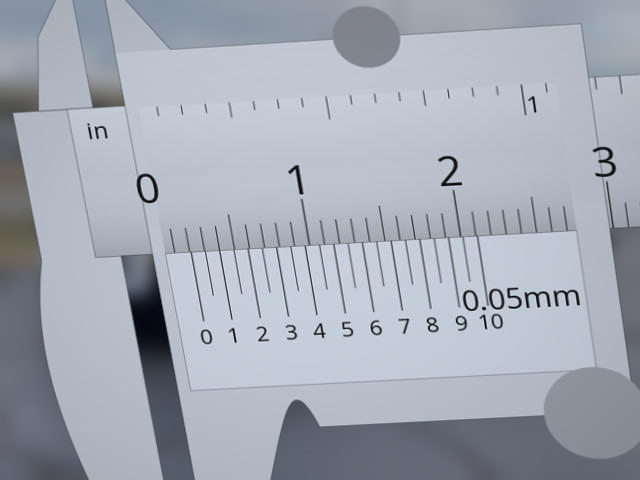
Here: 2.1 mm
